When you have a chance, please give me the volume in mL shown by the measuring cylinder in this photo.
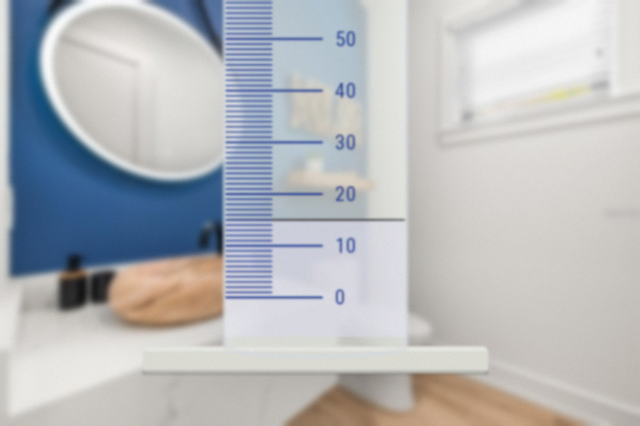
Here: 15 mL
